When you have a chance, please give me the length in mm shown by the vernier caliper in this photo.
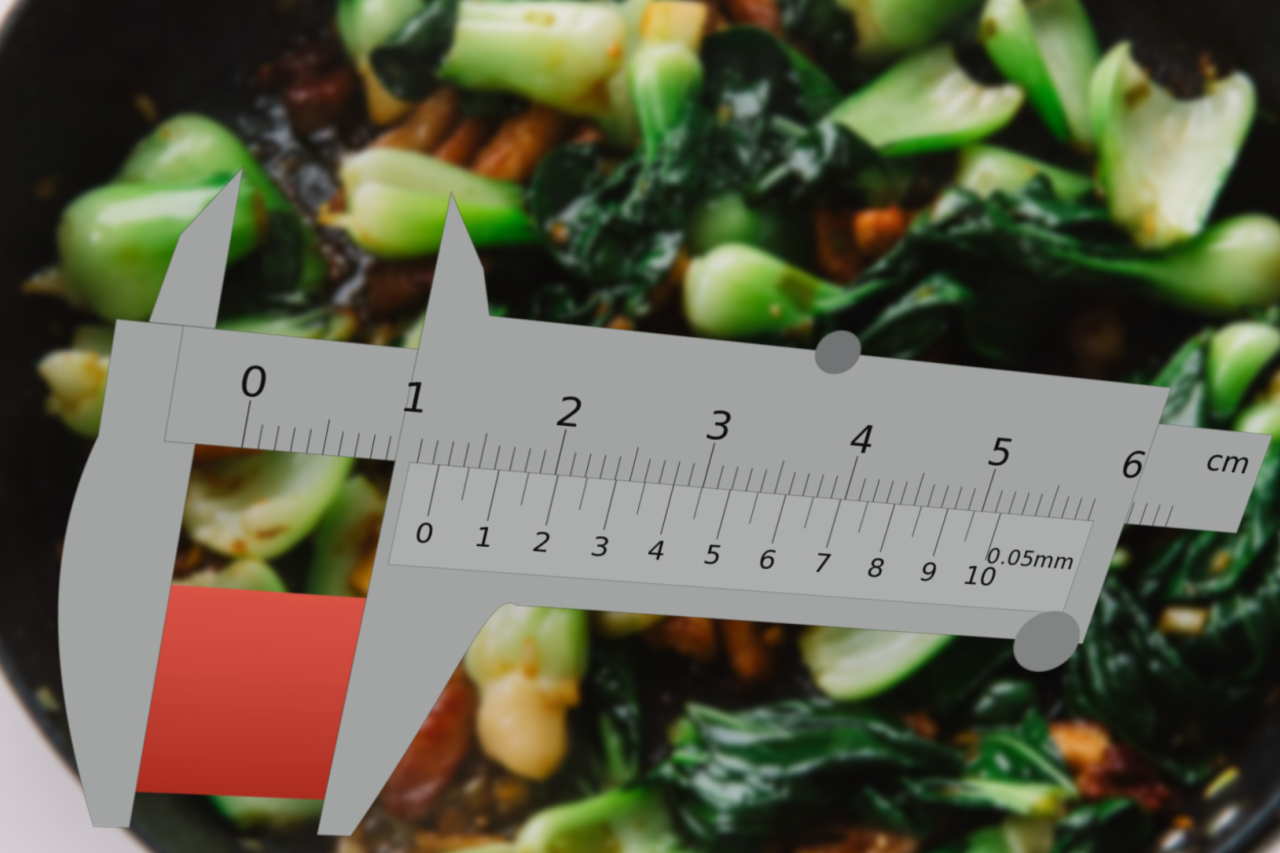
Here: 12.4 mm
